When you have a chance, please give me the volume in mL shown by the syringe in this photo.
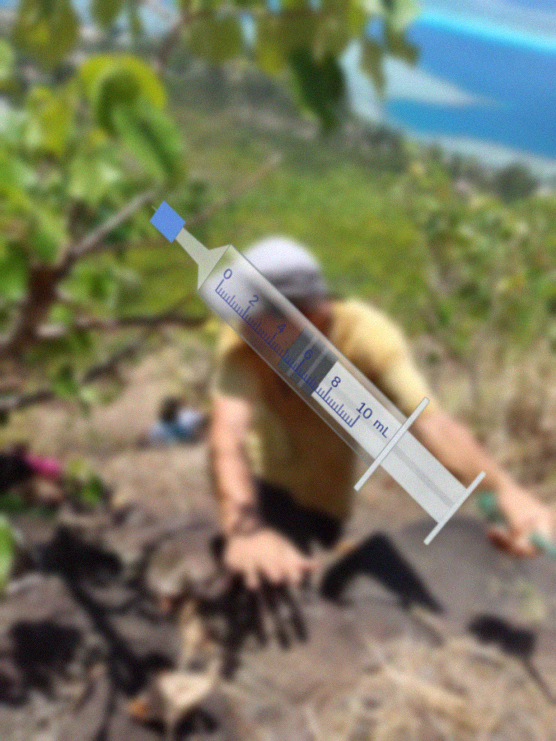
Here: 5 mL
